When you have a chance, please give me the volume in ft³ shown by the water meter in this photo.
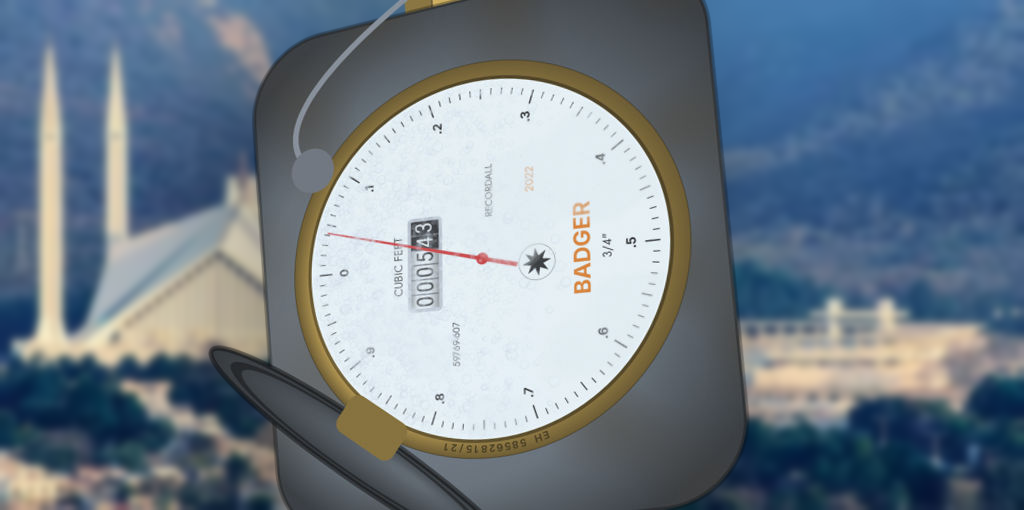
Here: 543.04 ft³
